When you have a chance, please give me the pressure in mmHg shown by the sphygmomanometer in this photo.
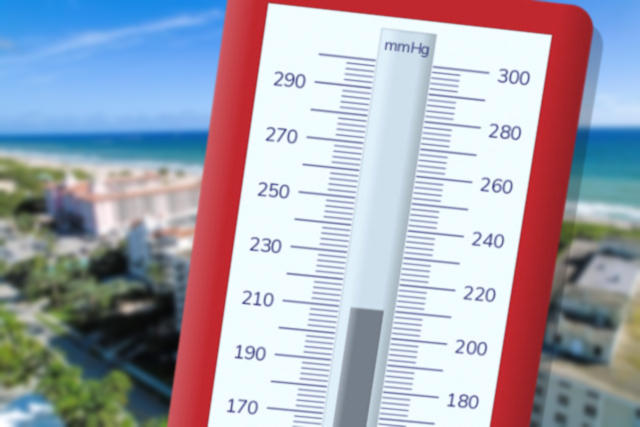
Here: 210 mmHg
